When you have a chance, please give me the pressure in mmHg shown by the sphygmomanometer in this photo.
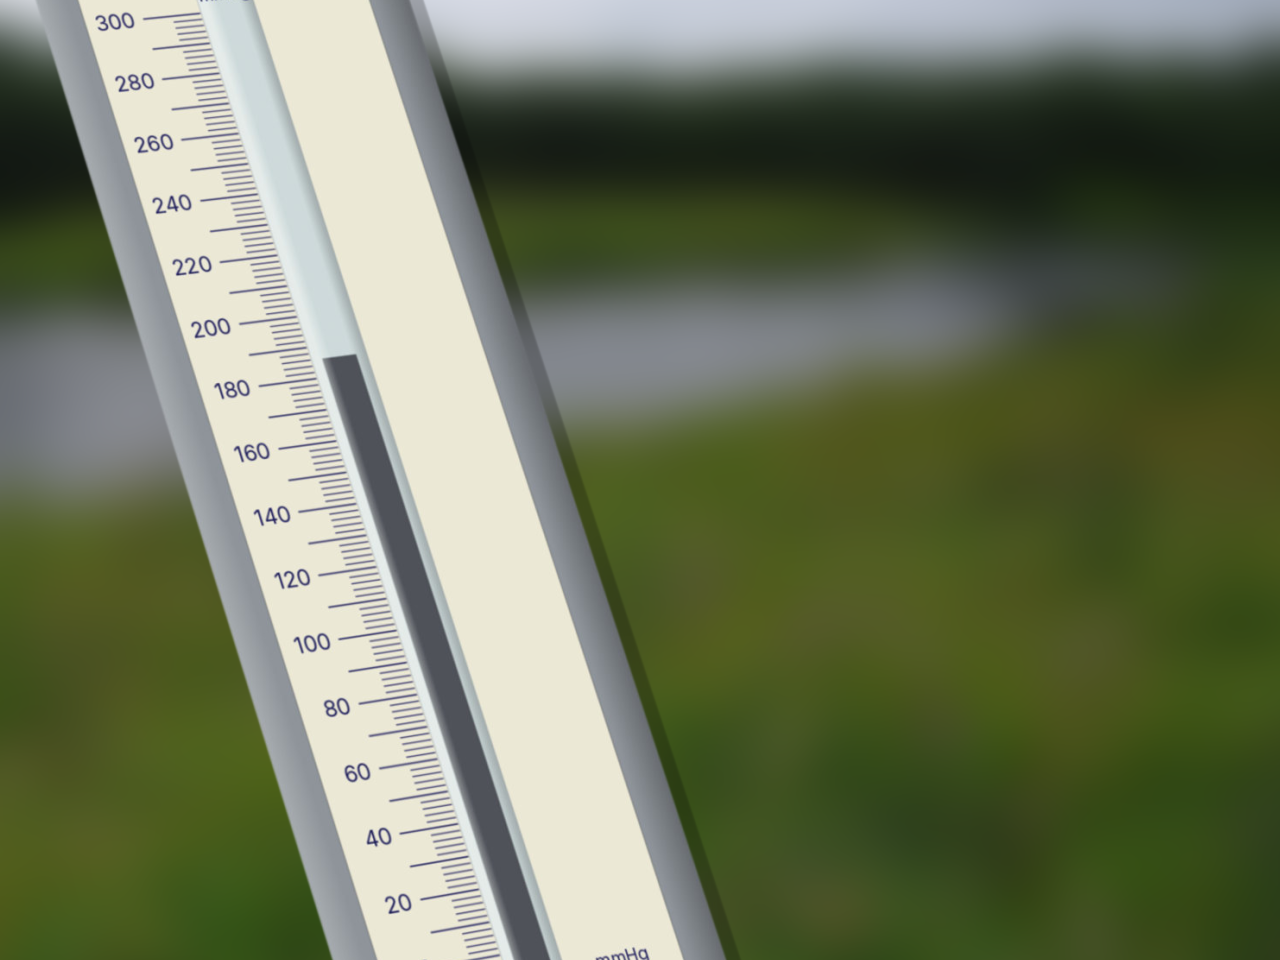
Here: 186 mmHg
